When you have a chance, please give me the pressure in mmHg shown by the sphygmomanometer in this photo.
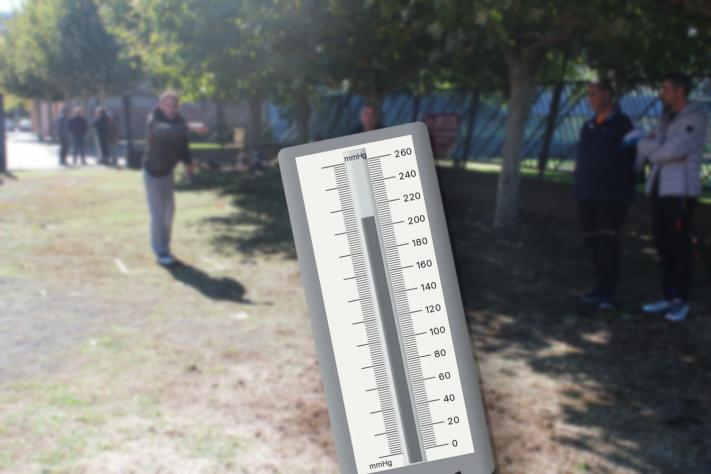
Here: 210 mmHg
